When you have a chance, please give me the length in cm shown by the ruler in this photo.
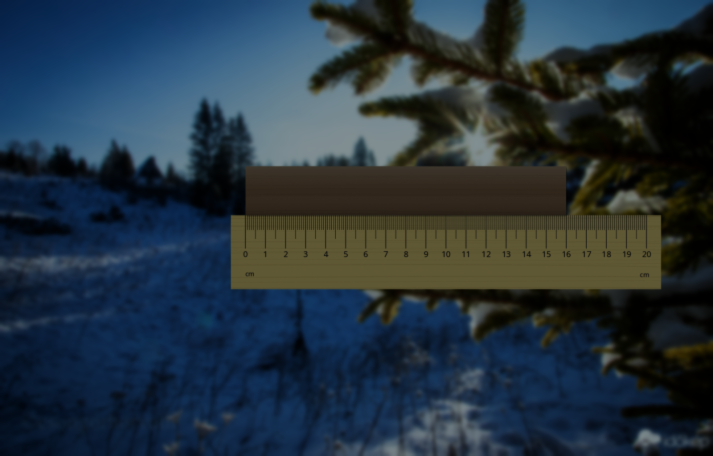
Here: 16 cm
